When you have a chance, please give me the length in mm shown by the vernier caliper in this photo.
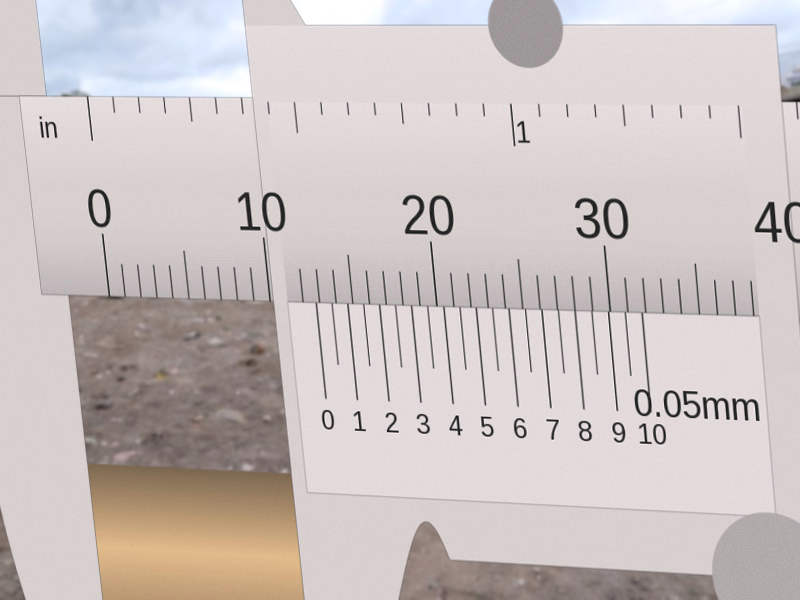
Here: 12.8 mm
